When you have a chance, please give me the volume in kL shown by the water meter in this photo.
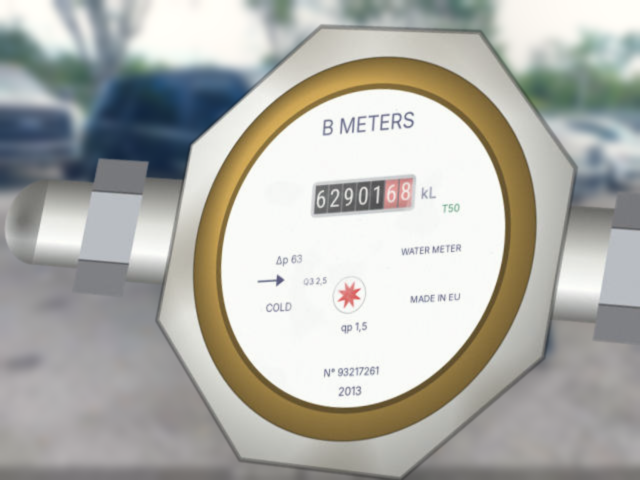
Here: 62901.68 kL
